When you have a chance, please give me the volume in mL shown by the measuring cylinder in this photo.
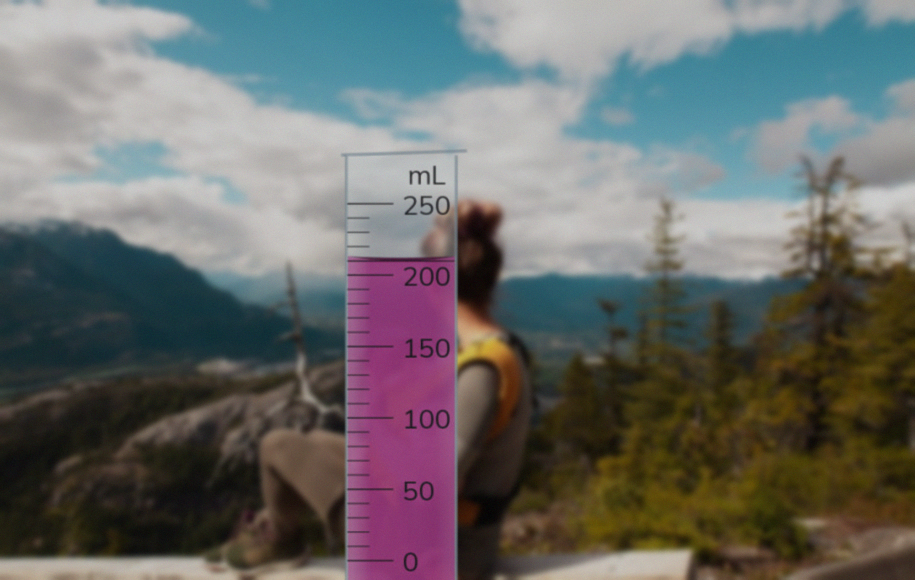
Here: 210 mL
